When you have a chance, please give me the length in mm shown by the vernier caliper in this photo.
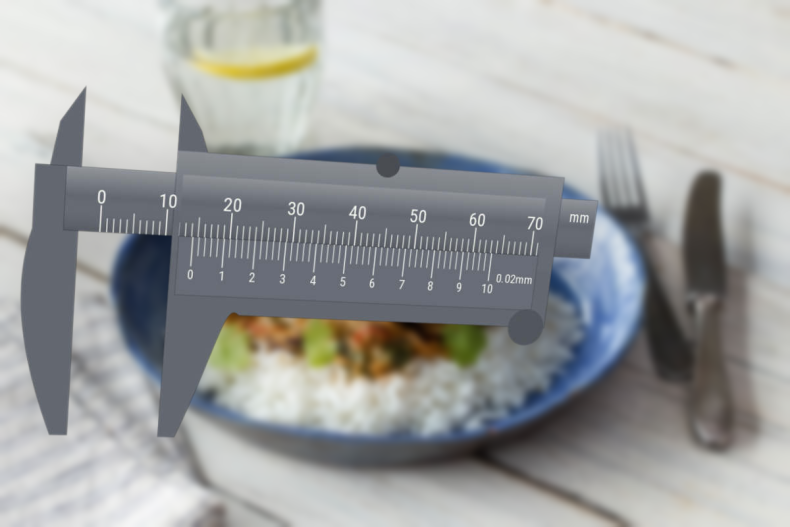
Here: 14.2 mm
